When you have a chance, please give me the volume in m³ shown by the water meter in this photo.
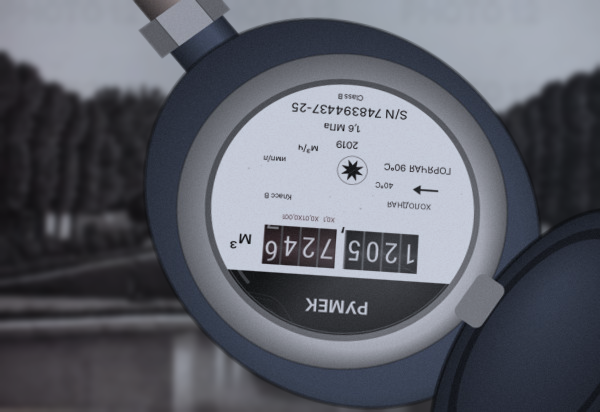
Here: 1205.7246 m³
